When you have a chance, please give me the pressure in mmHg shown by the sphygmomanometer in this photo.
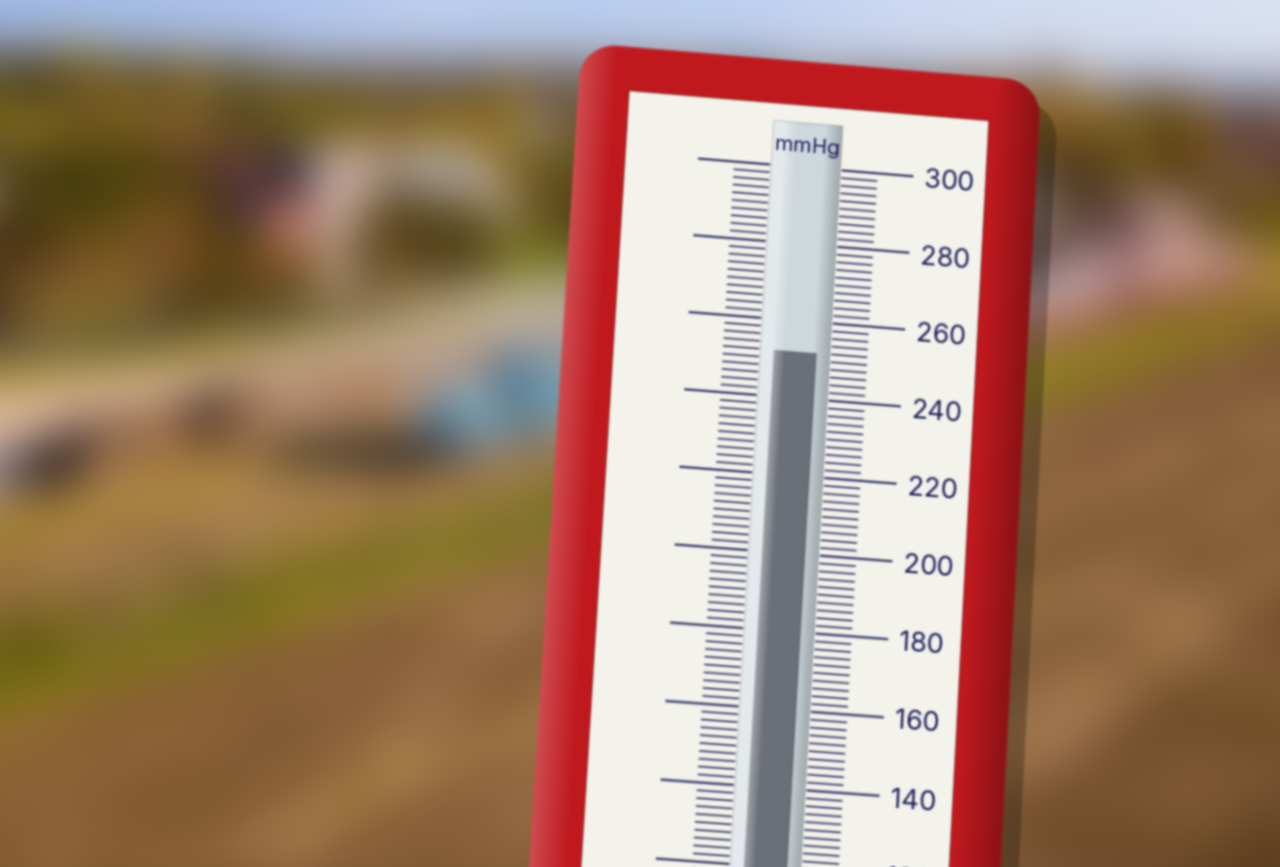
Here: 252 mmHg
